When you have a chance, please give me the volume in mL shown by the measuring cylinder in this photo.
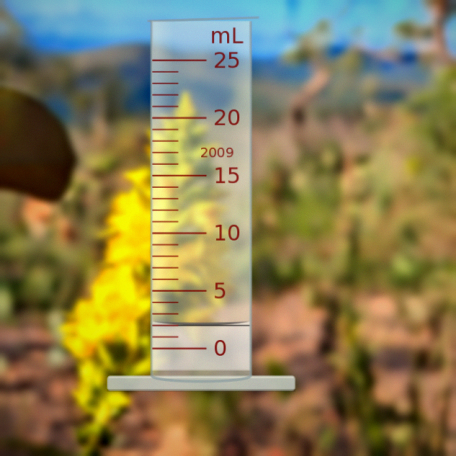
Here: 2 mL
